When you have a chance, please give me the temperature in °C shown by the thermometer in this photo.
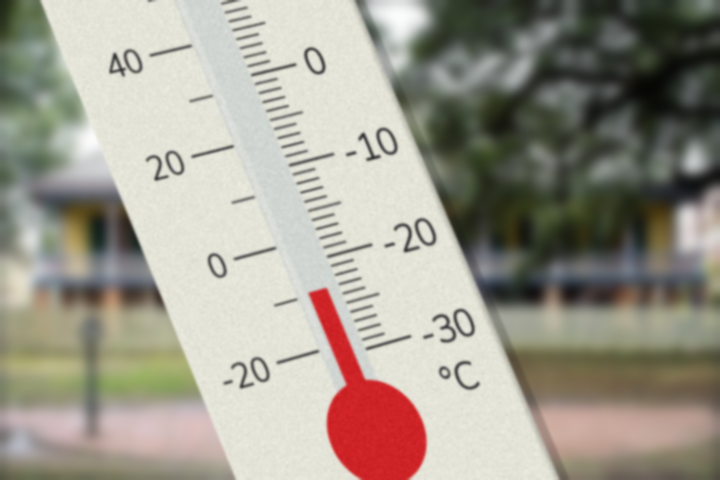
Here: -23 °C
